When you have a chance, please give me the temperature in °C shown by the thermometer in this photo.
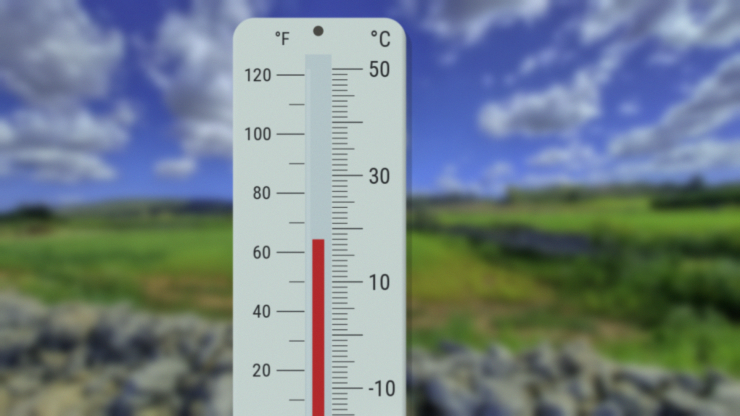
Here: 18 °C
